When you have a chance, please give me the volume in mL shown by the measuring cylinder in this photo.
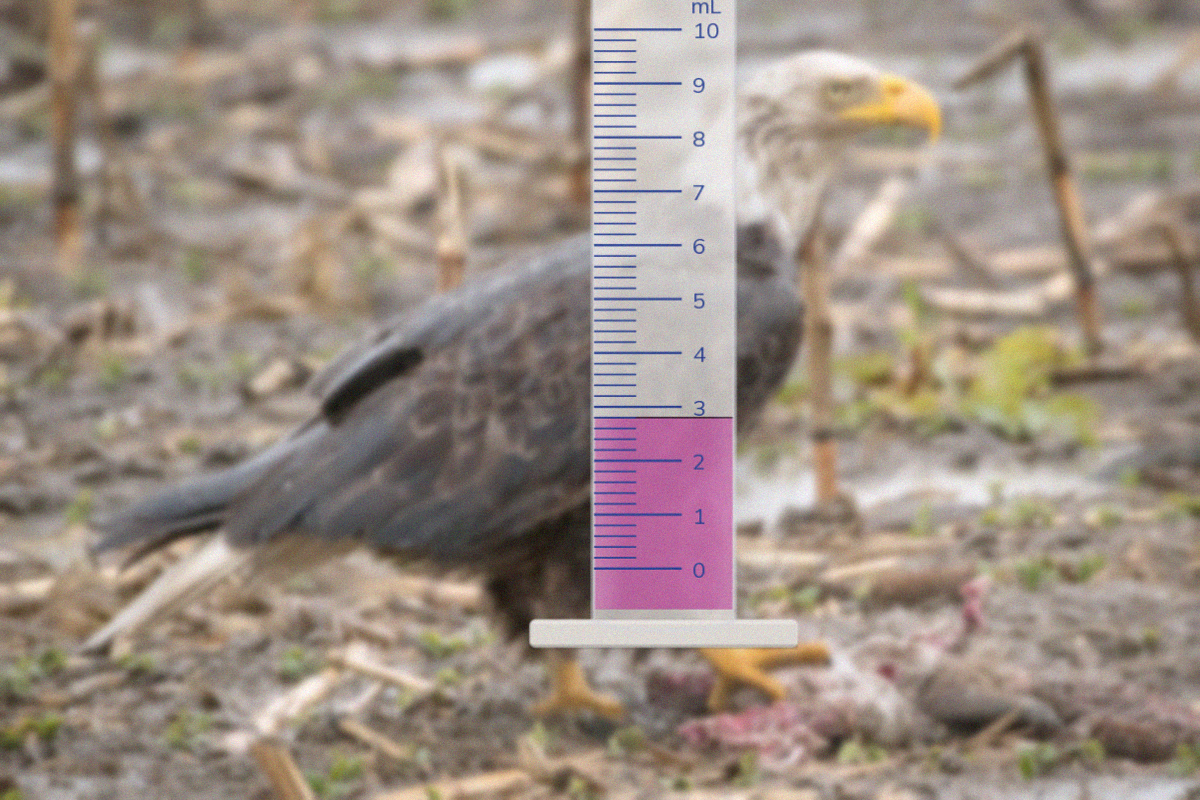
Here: 2.8 mL
